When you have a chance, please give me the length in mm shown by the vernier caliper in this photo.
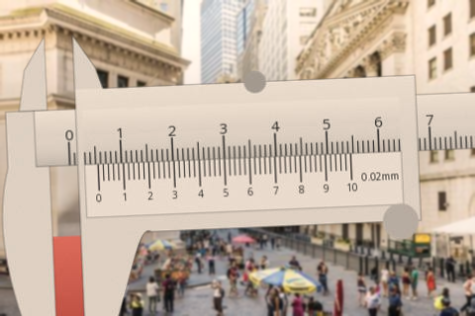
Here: 5.5 mm
